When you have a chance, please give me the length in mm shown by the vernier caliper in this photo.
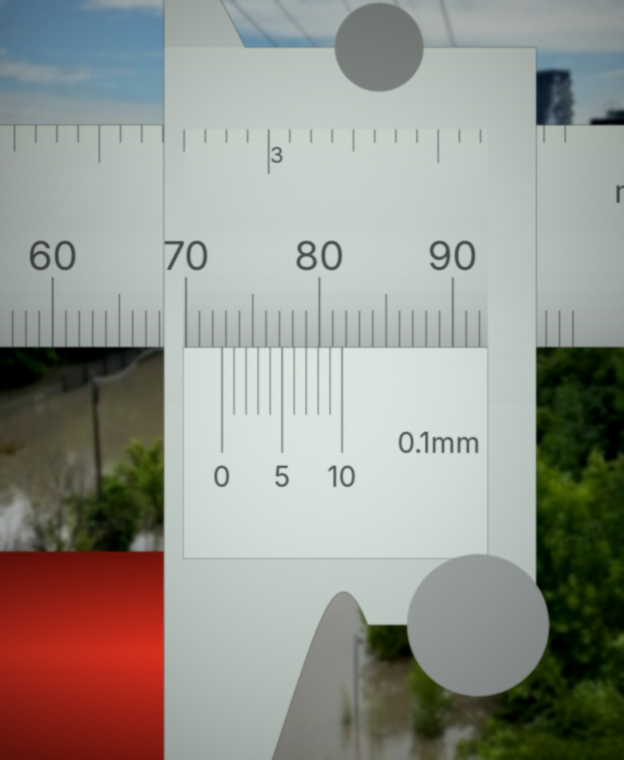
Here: 72.7 mm
